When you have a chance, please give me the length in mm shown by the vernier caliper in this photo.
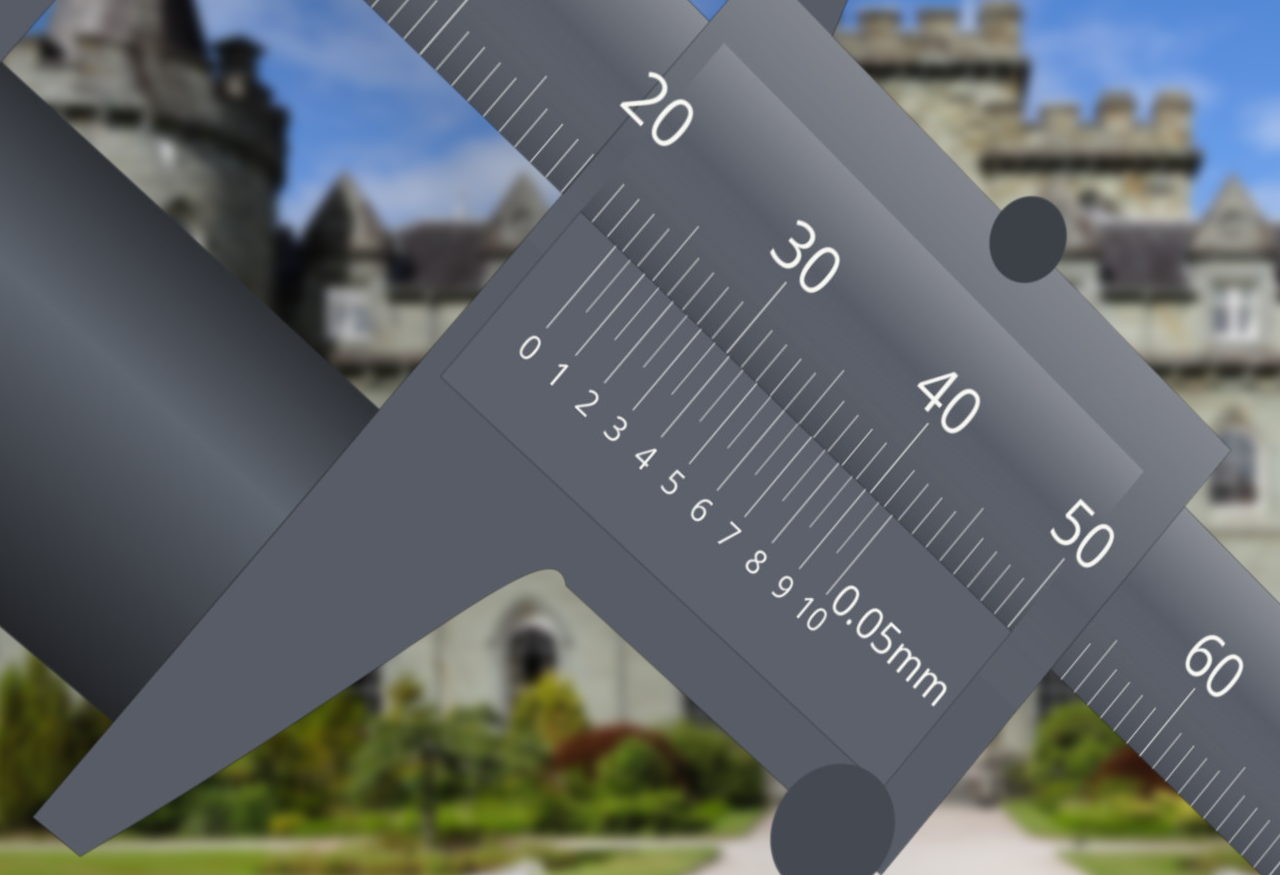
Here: 22.6 mm
